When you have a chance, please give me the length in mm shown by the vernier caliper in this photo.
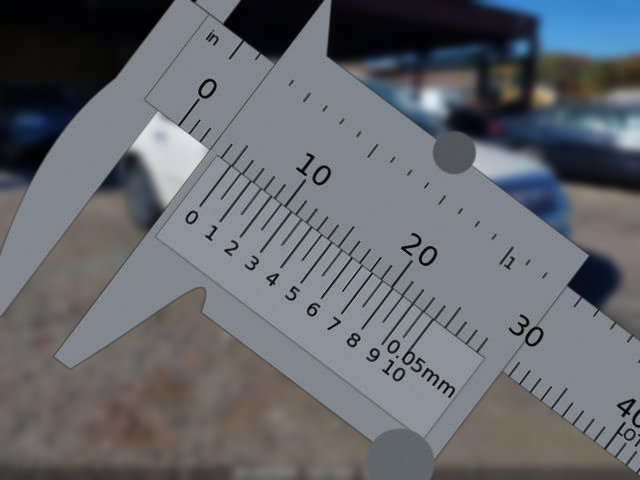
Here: 4.9 mm
